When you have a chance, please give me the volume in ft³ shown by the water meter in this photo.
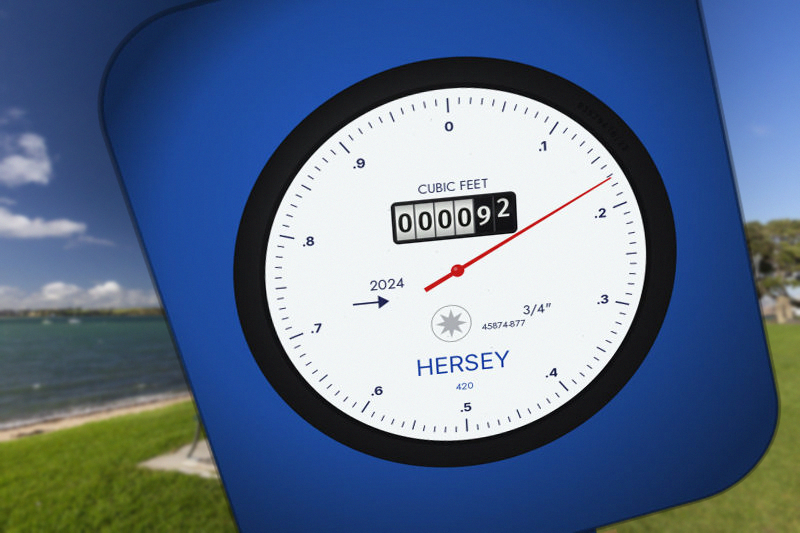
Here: 92.17 ft³
